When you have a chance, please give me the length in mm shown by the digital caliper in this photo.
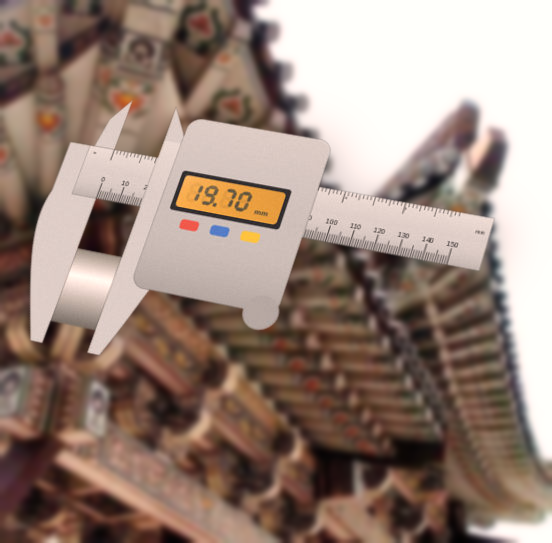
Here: 19.70 mm
